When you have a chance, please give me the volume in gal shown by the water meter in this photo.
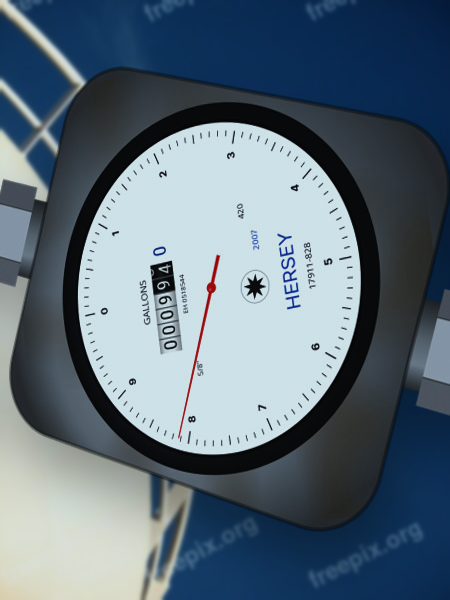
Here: 9938.1 gal
